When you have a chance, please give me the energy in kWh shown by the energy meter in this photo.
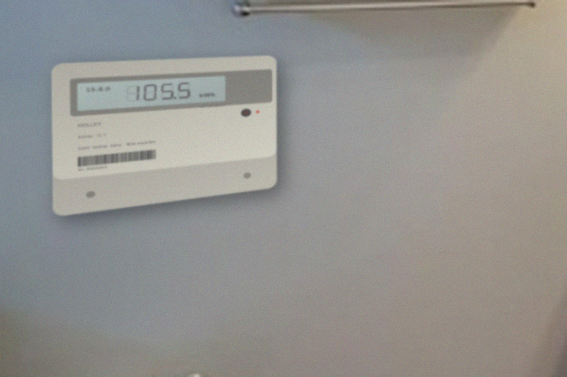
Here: 105.5 kWh
